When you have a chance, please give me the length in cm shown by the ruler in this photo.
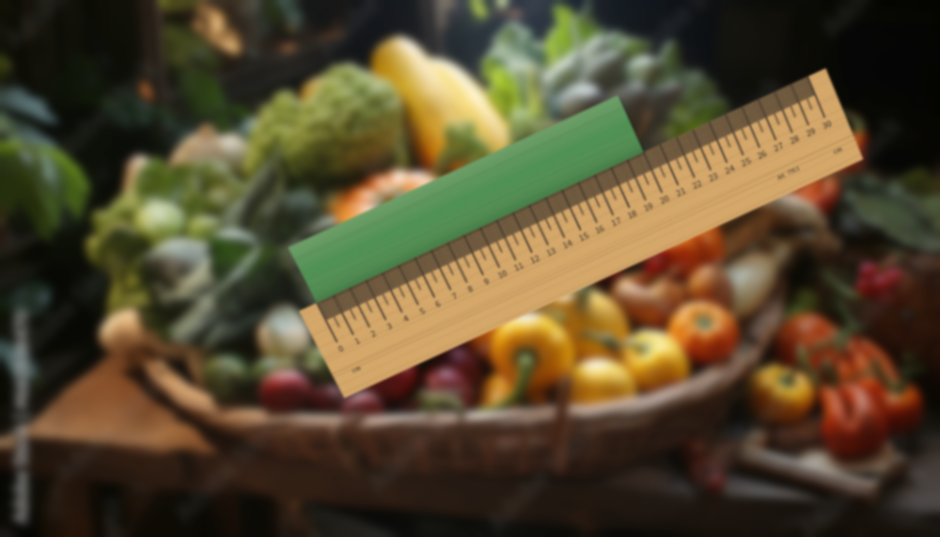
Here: 20 cm
